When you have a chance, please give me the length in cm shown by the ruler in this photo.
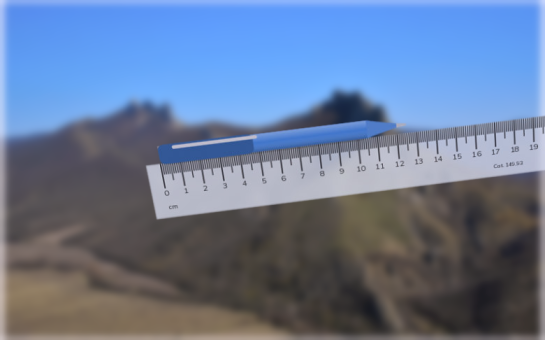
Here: 12.5 cm
